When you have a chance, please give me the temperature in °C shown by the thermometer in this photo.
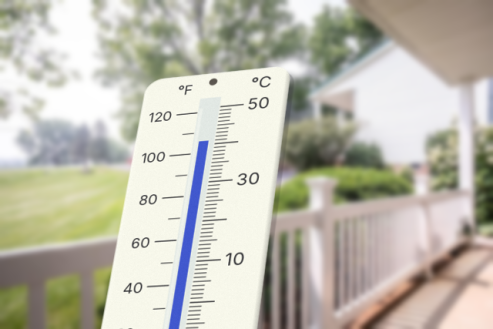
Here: 41 °C
